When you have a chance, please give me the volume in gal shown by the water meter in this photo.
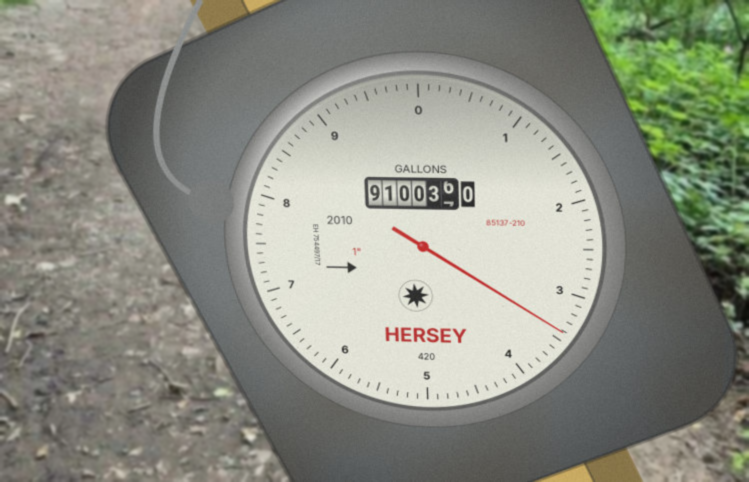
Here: 9100363.4 gal
